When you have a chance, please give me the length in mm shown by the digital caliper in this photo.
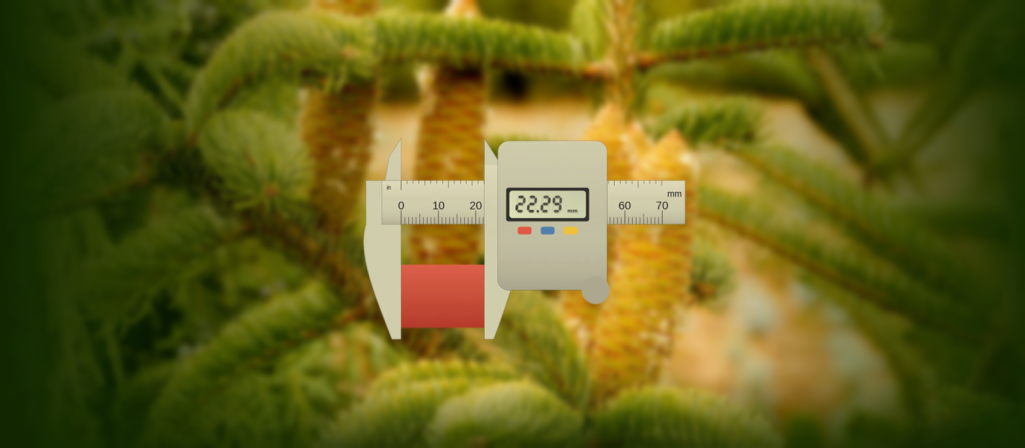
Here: 22.29 mm
